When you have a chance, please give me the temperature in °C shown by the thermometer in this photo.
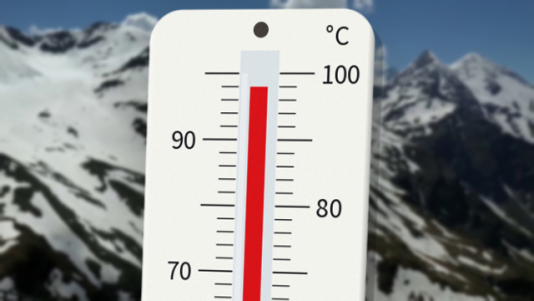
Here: 98 °C
